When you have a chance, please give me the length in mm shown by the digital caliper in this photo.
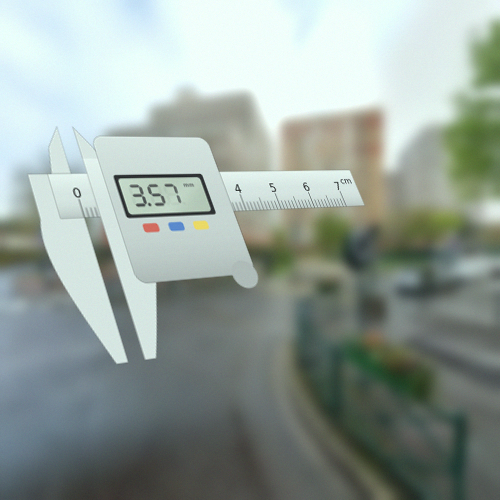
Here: 3.57 mm
